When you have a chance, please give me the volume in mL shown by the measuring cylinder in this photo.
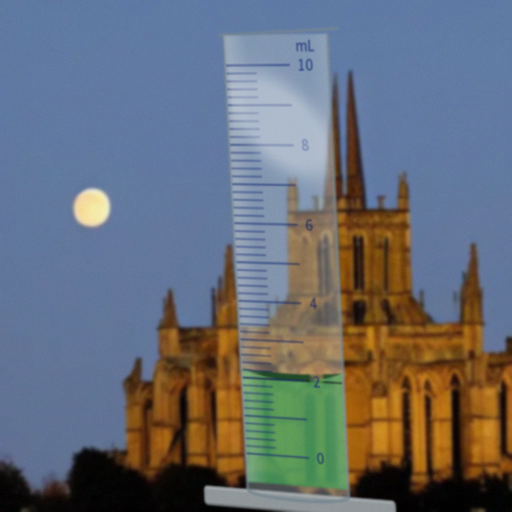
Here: 2 mL
